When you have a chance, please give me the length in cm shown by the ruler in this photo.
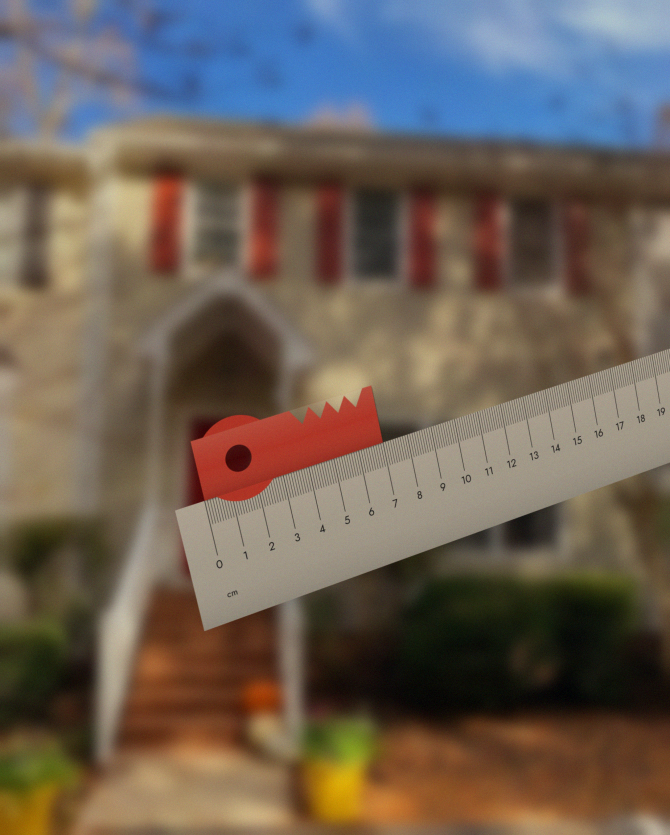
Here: 7 cm
